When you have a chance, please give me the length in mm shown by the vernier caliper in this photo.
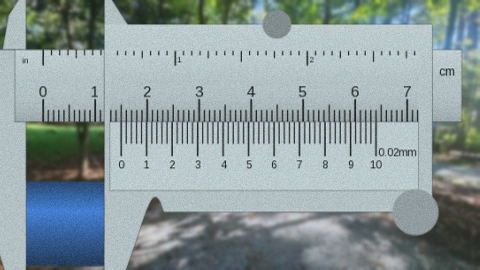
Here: 15.0 mm
